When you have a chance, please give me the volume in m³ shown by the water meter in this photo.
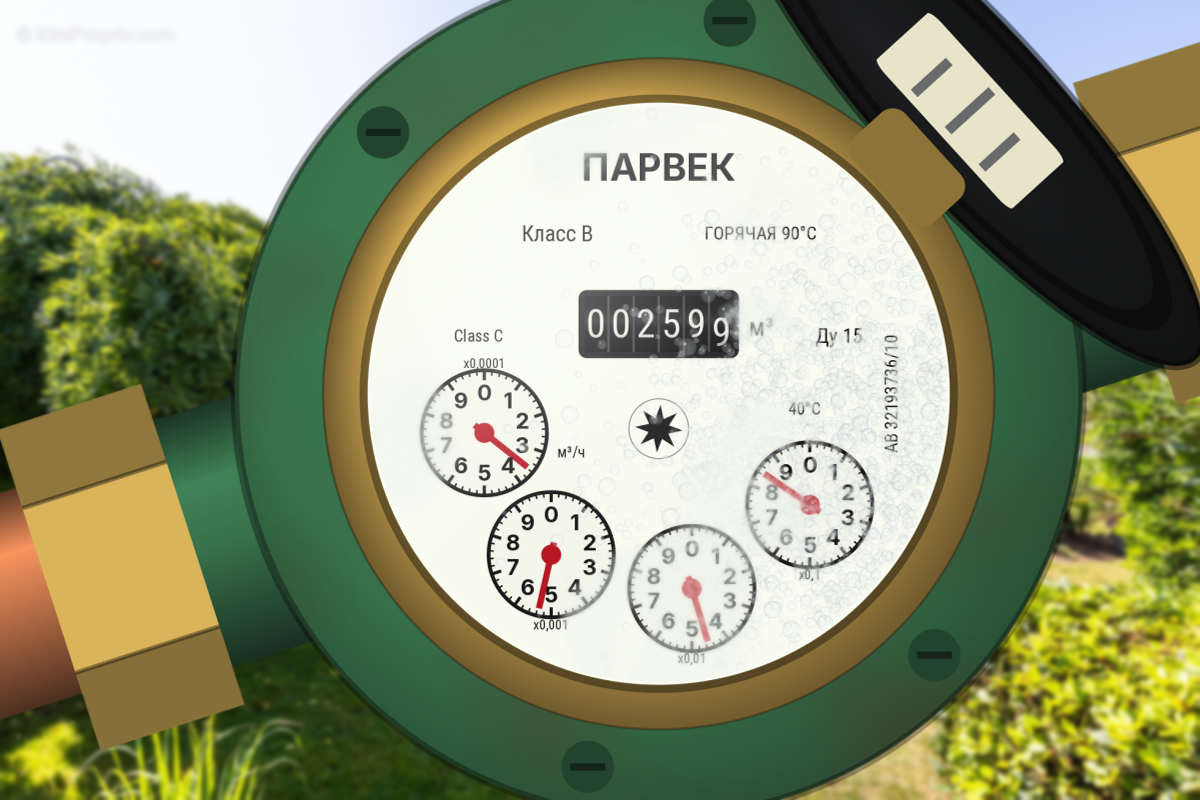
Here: 2598.8453 m³
